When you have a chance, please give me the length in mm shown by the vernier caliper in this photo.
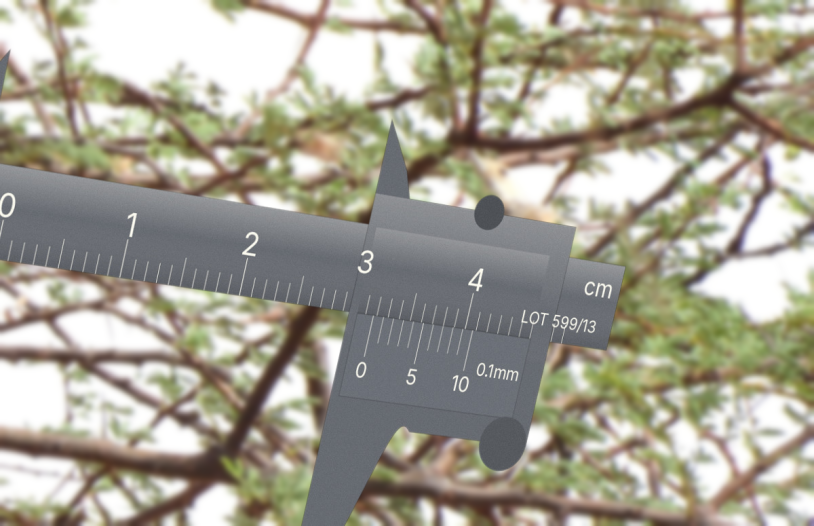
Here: 31.7 mm
